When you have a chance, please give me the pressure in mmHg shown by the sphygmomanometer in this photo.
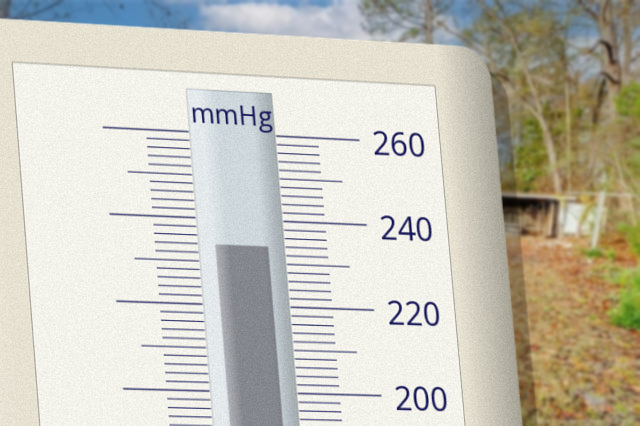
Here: 234 mmHg
